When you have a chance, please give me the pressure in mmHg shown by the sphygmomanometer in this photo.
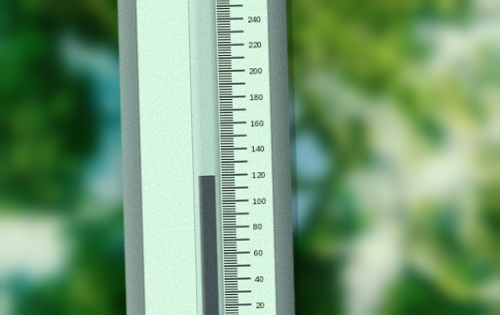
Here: 120 mmHg
